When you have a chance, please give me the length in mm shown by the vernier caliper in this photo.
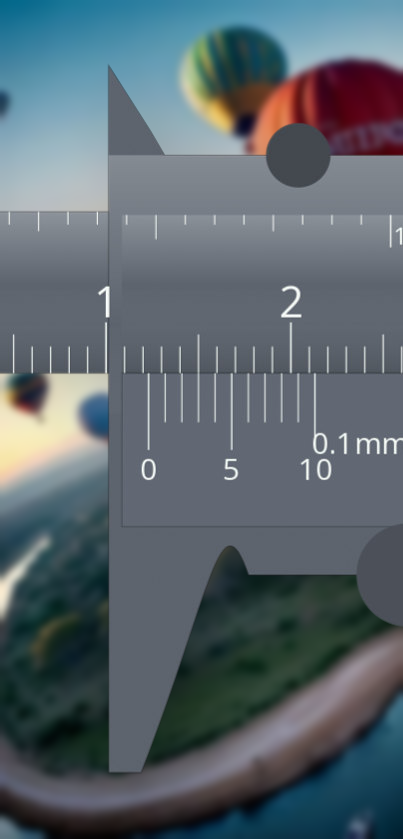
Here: 12.3 mm
